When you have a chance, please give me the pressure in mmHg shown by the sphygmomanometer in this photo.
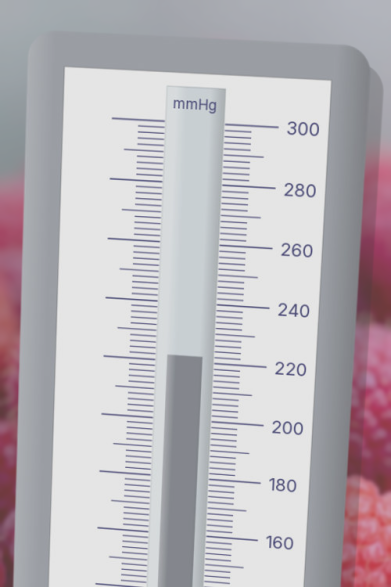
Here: 222 mmHg
